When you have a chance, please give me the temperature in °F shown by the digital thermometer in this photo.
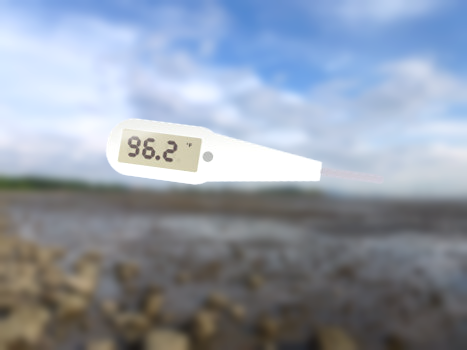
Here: 96.2 °F
